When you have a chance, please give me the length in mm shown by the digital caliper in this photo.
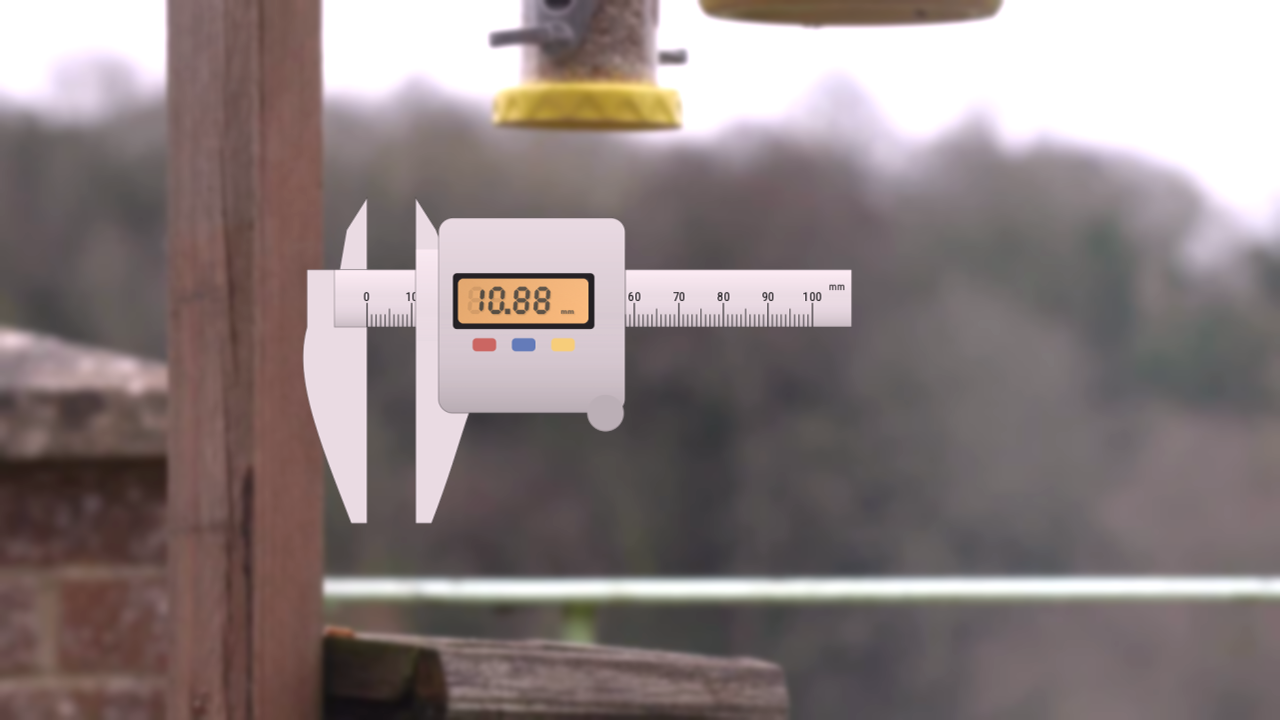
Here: 10.88 mm
